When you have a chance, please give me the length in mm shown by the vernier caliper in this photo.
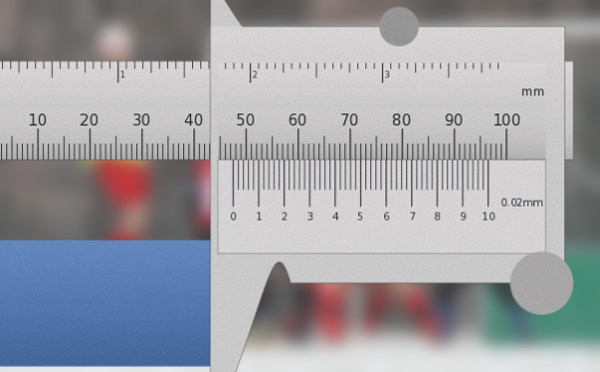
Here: 47.5 mm
